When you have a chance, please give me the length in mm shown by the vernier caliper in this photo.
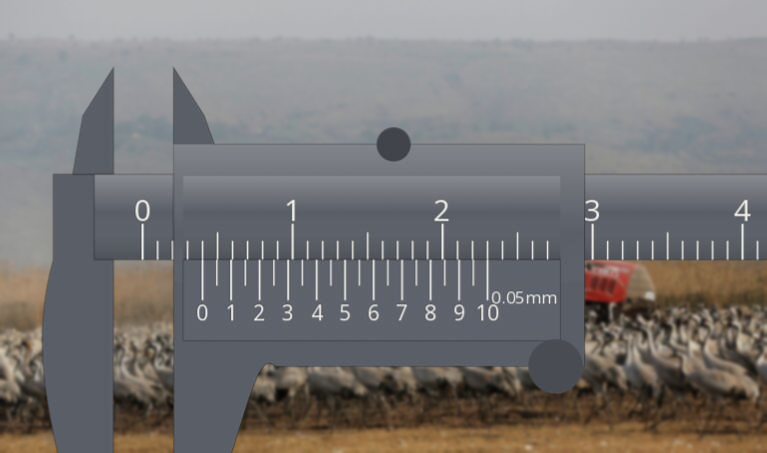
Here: 4.0 mm
